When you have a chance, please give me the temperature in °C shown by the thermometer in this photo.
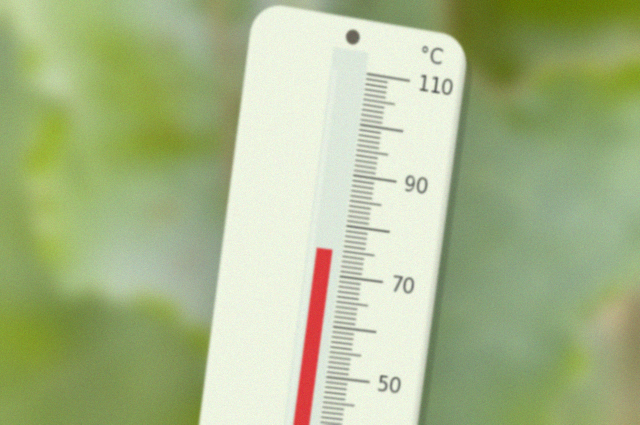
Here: 75 °C
